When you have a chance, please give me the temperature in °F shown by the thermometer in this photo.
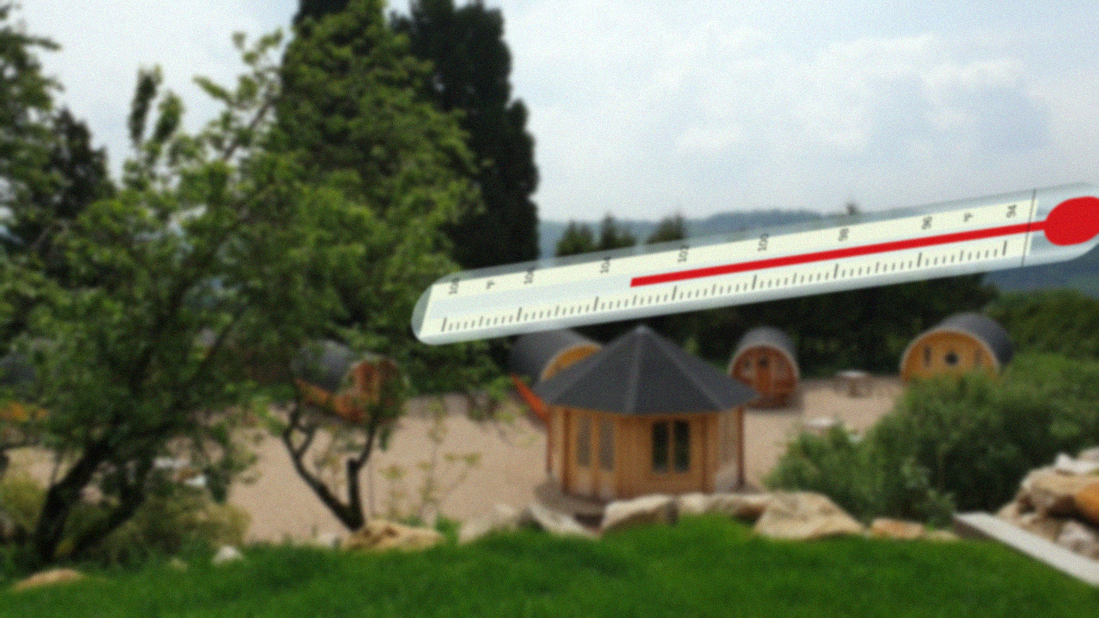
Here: 103.2 °F
